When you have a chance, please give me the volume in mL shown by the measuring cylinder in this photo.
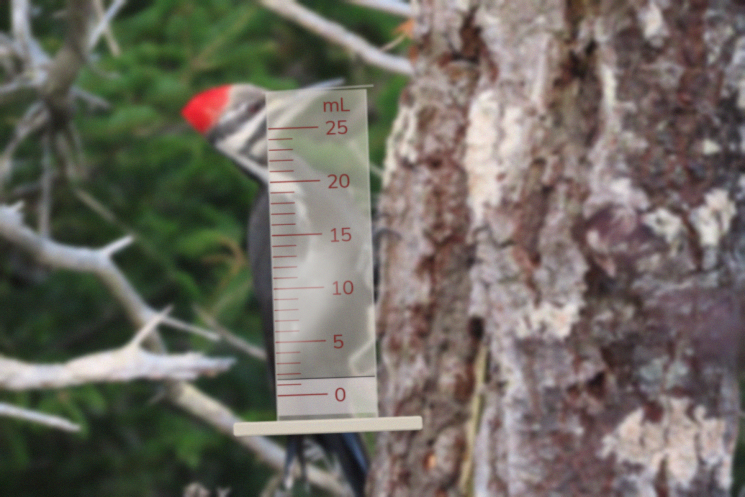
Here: 1.5 mL
